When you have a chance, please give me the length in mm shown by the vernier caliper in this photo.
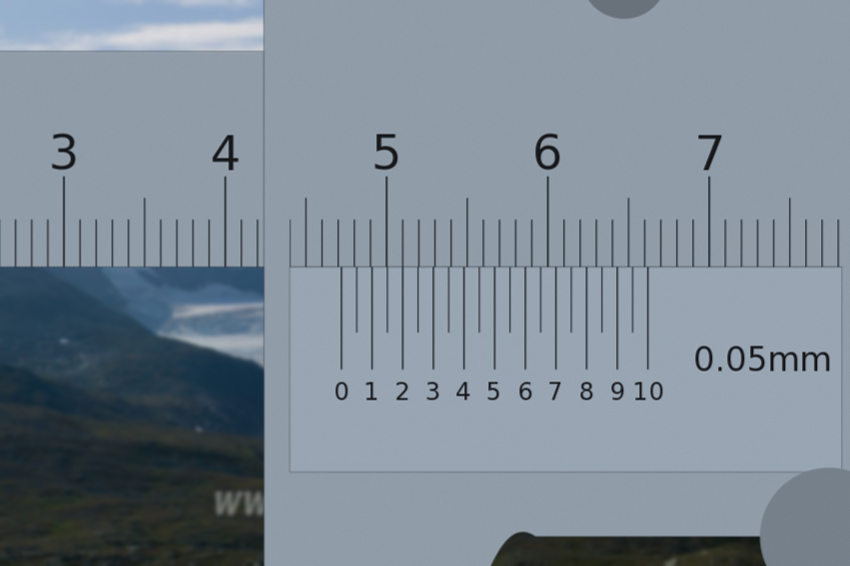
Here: 47.2 mm
